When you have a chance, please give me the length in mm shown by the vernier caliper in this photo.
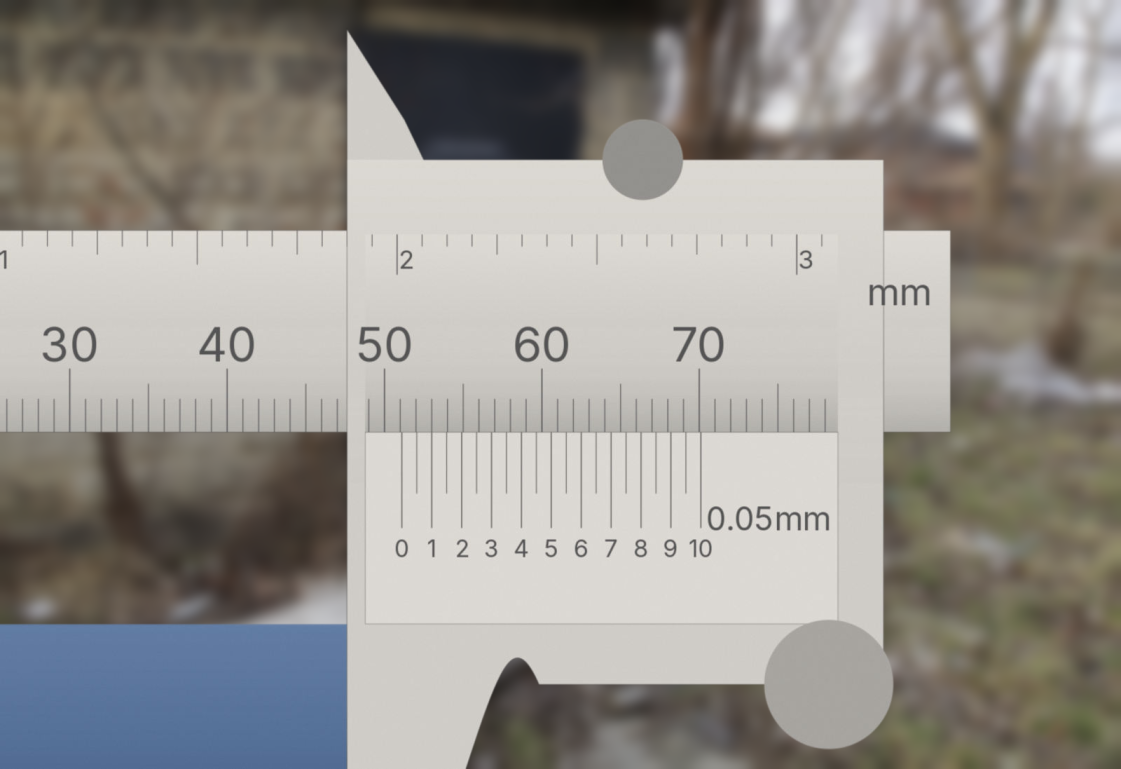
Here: 51.1 mm
